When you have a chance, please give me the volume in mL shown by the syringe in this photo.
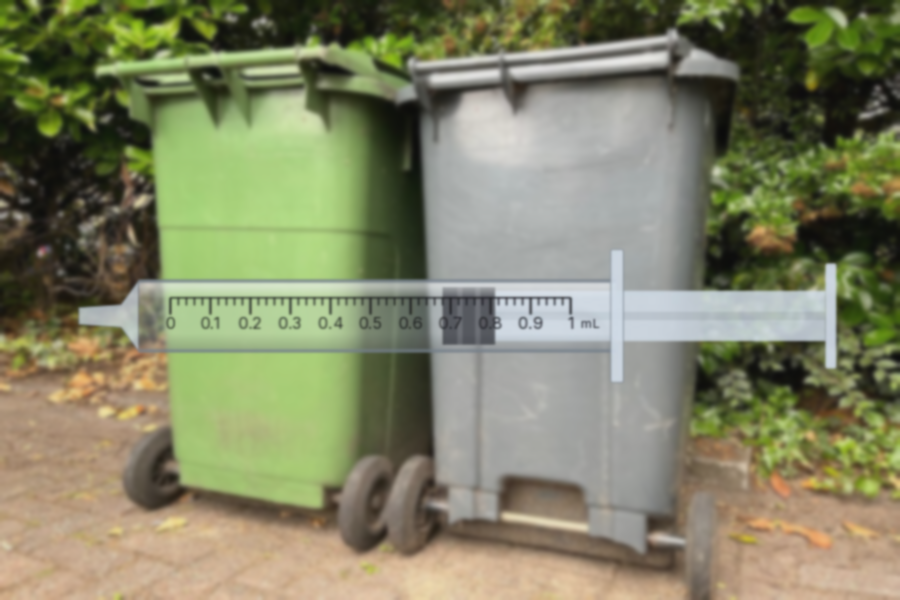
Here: 0.68 mL
